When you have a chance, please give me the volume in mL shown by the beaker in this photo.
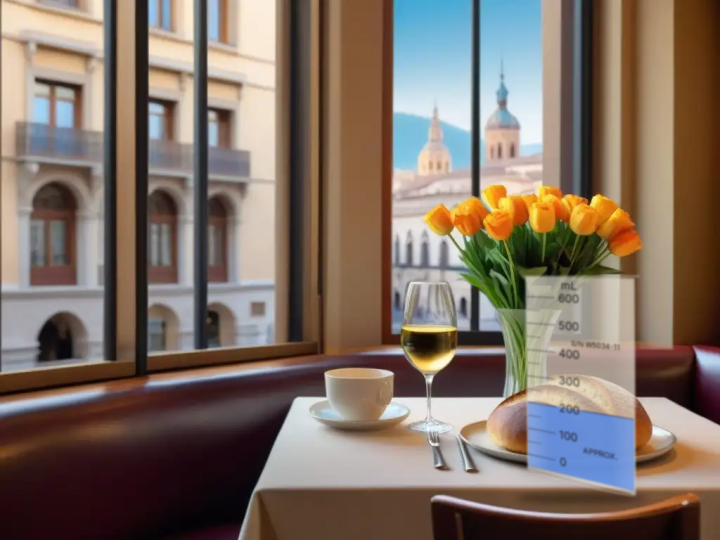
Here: 200 mL
